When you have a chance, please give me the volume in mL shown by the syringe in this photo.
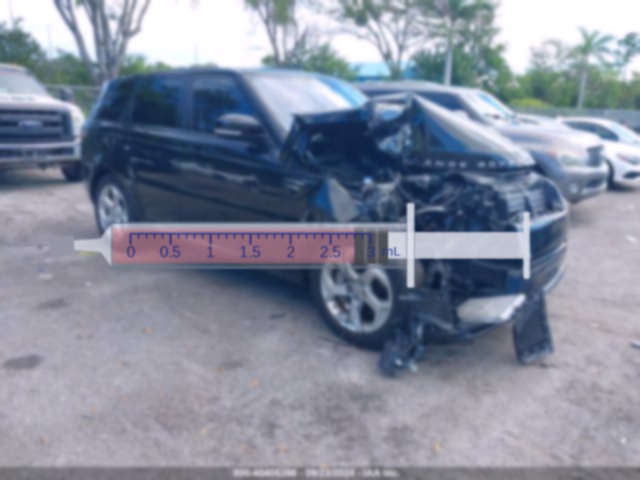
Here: 2.8 mL
